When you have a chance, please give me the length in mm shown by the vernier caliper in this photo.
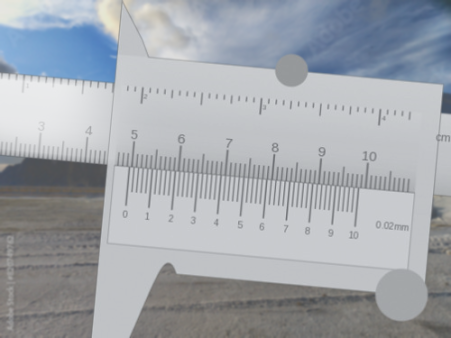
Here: 49.5 mm
